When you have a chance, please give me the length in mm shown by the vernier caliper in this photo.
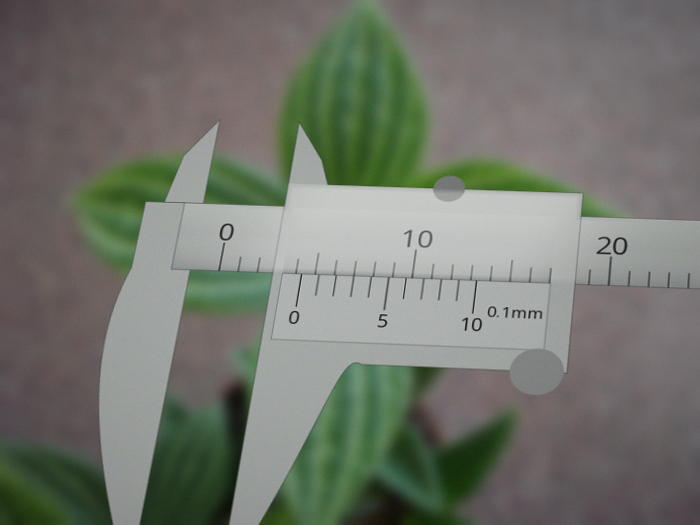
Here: 4.3 mm
